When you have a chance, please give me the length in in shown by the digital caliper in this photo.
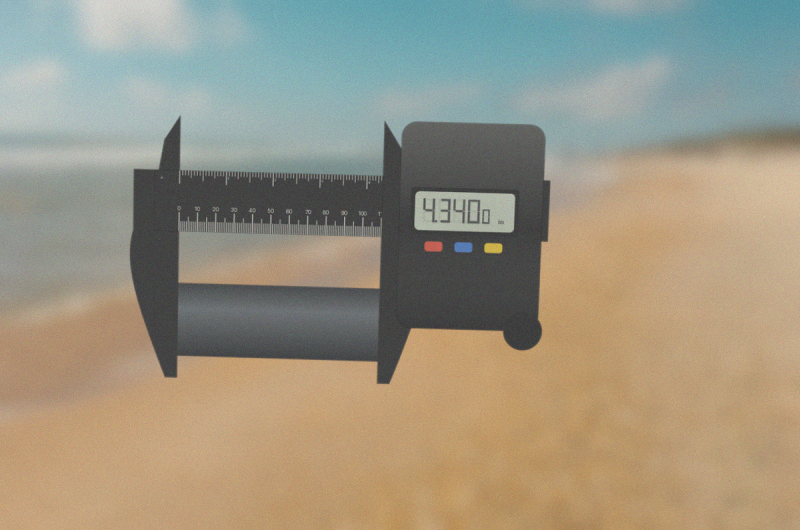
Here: 4.3400 in
